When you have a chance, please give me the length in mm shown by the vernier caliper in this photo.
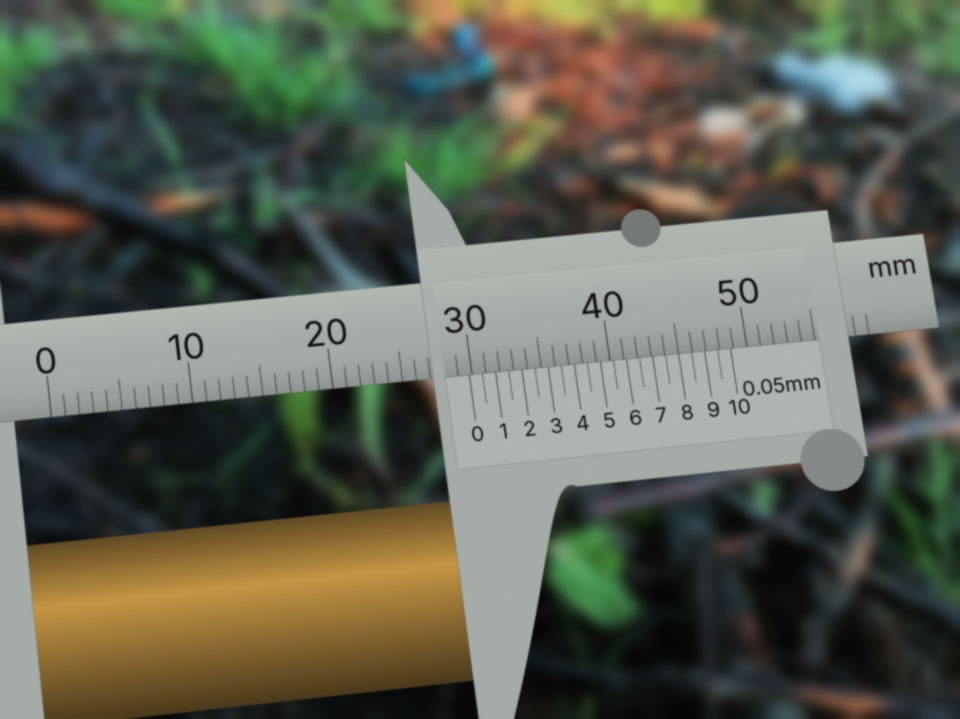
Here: 29.8 mm
